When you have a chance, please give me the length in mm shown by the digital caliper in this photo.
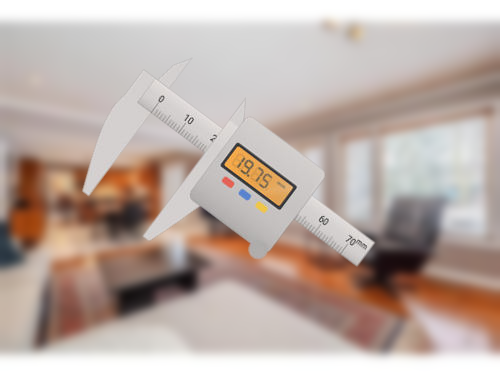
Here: 19.75 mm
